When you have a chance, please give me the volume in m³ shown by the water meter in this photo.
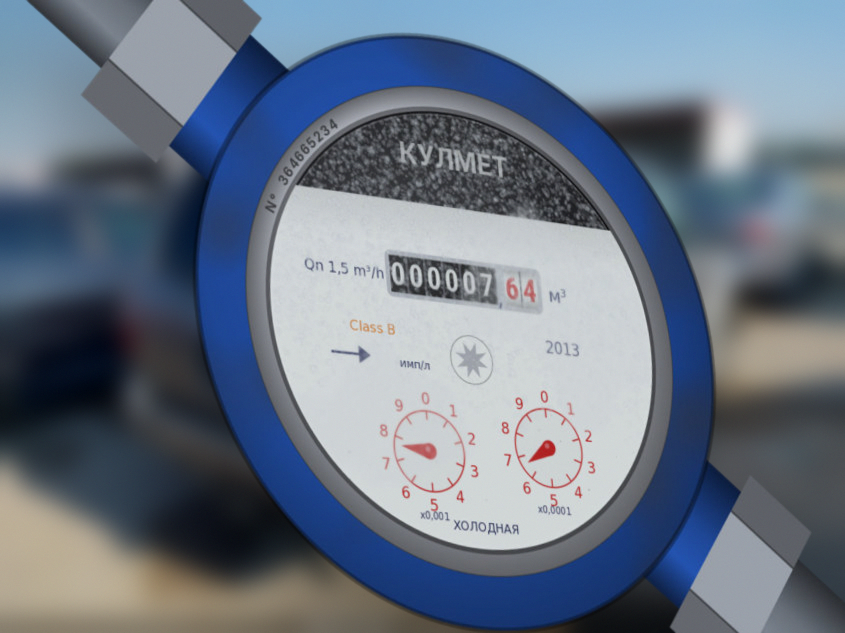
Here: 7.6476 m³
